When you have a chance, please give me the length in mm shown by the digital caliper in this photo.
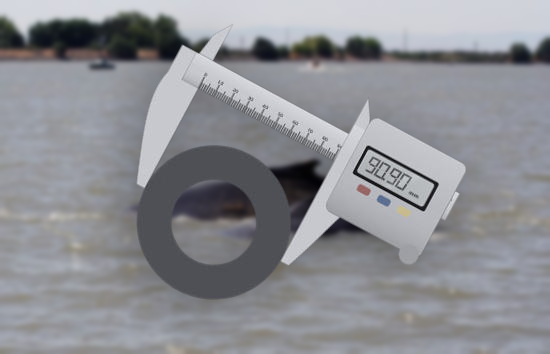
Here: 90.90 mm
